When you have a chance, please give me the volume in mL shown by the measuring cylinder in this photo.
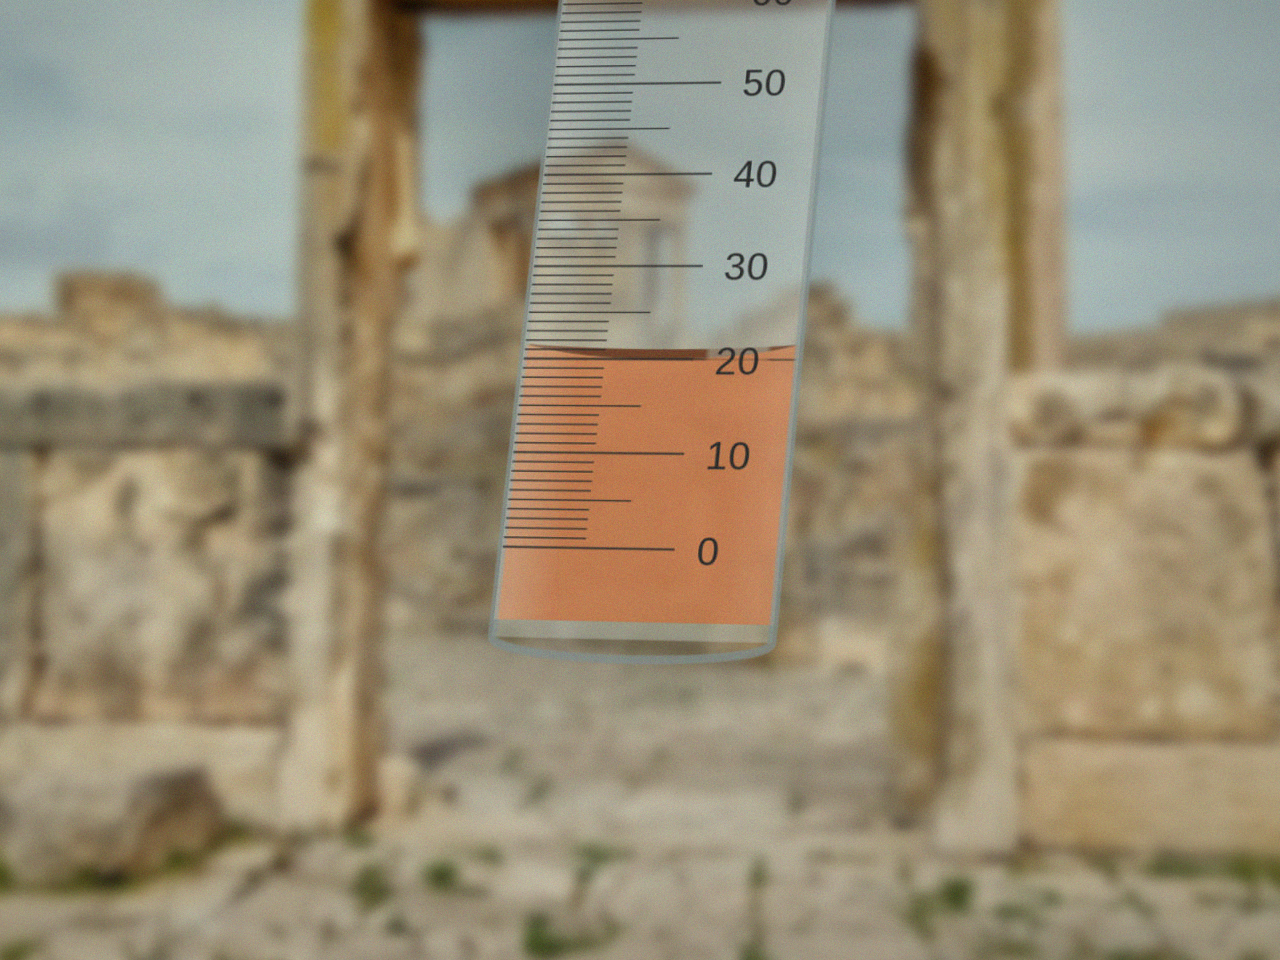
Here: 20 mL
